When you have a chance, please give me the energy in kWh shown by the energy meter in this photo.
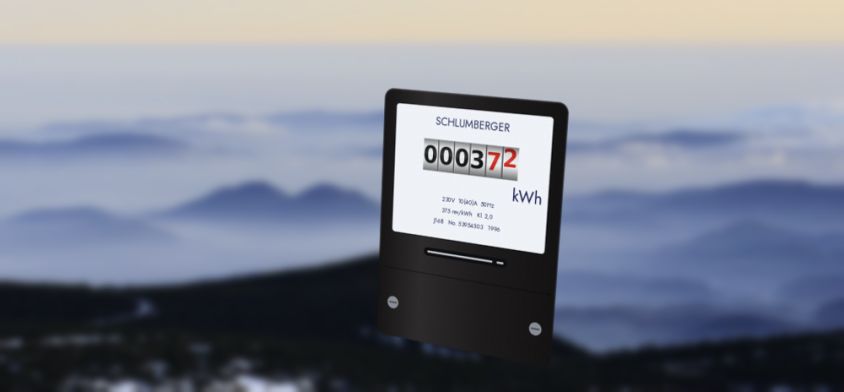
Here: 3.72 kWh
